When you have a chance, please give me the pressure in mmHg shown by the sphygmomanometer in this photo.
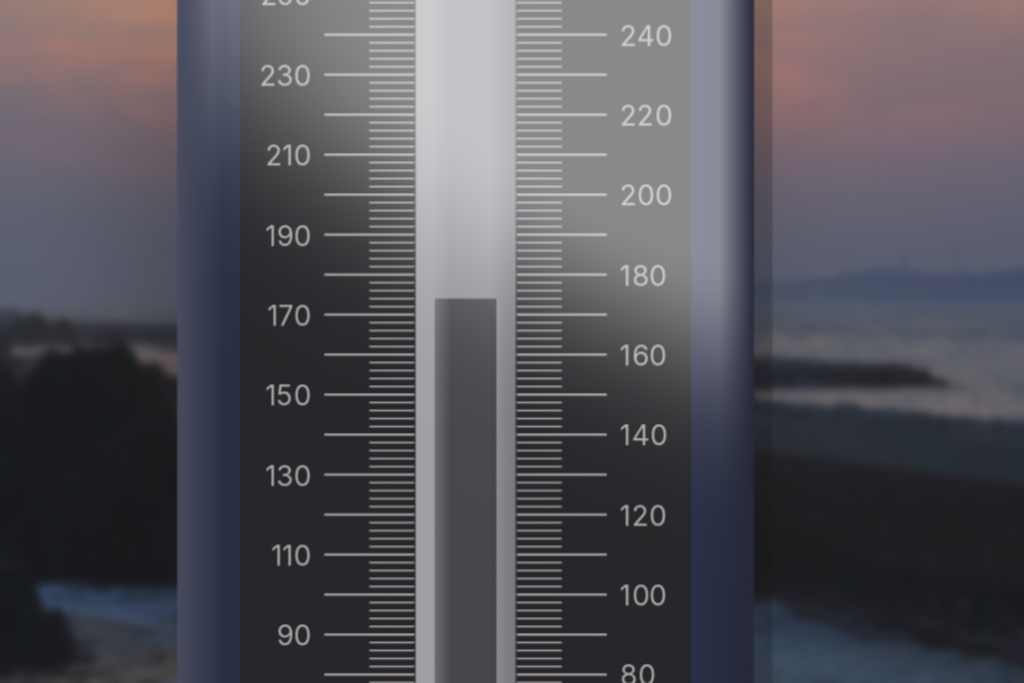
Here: 174 mmHg
